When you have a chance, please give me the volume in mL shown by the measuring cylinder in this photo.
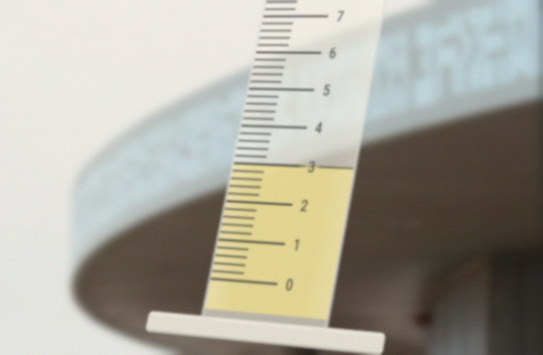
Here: 3 mL
